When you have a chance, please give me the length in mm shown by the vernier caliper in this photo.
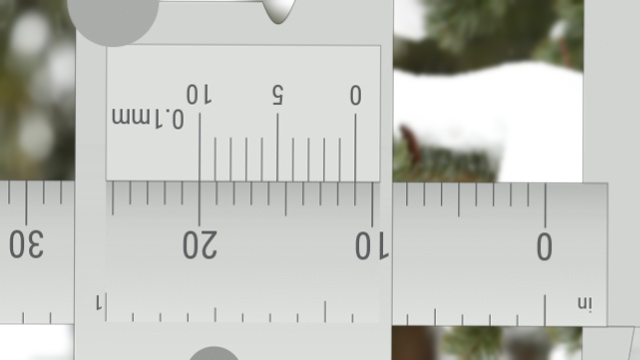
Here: 11.0 mm
